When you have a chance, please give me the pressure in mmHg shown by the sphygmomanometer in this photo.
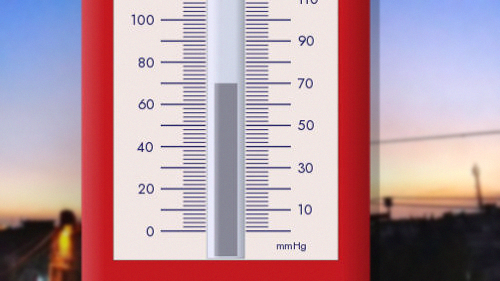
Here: 70 mmHg
